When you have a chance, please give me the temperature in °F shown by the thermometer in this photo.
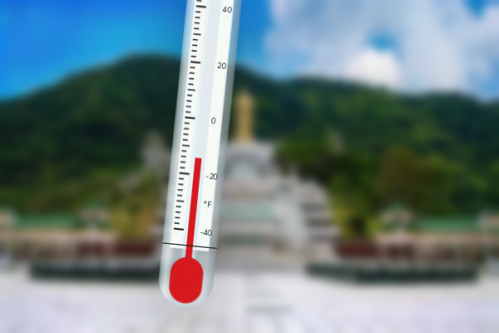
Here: -14 °F
